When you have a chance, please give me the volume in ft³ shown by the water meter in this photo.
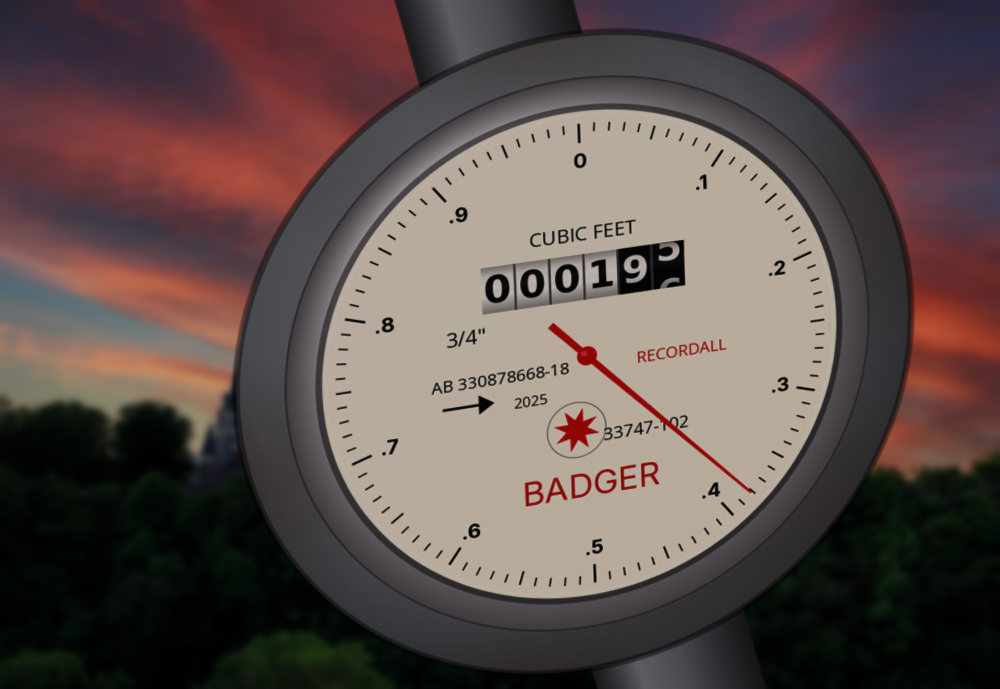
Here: 195.38 ft³
